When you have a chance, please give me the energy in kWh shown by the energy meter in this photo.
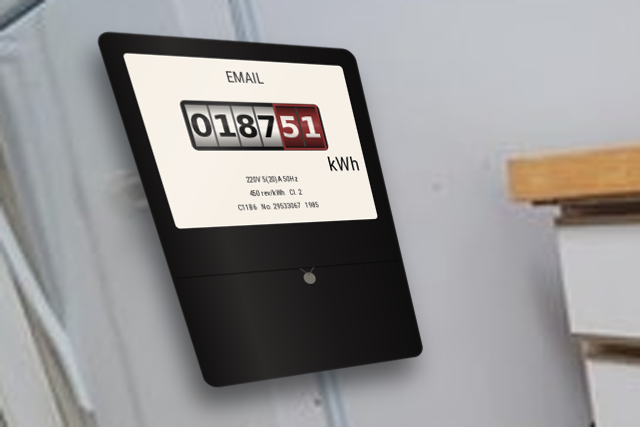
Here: 187.51 kWh
